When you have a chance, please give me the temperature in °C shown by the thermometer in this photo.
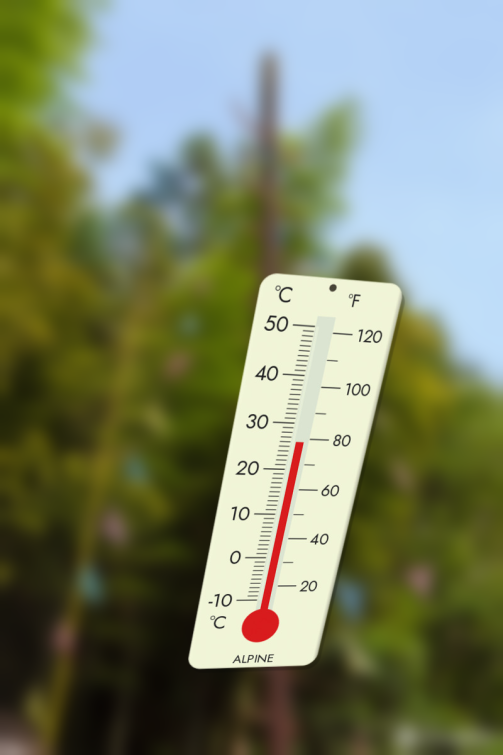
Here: 26 °C
